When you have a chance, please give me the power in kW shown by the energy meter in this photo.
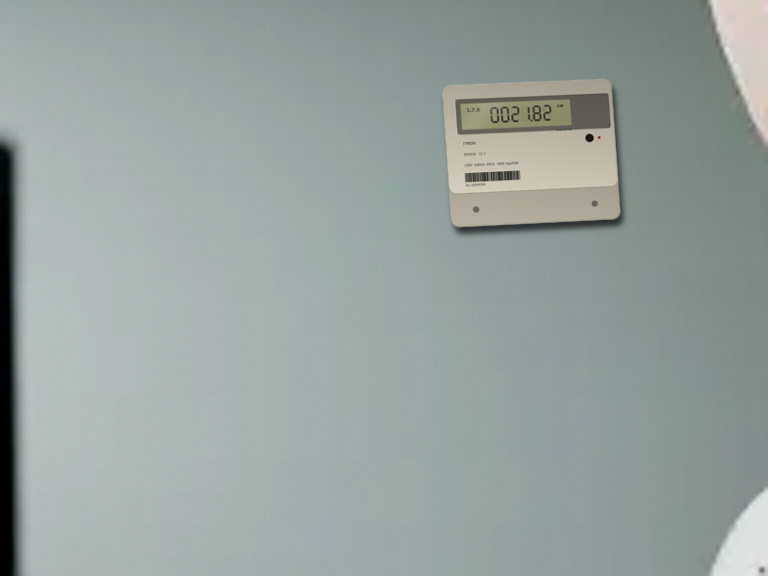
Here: 21.82 kW
